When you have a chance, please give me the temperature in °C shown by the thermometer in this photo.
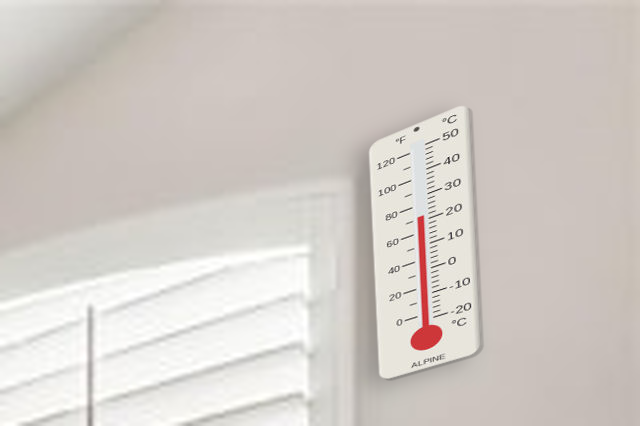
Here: 22 °C
